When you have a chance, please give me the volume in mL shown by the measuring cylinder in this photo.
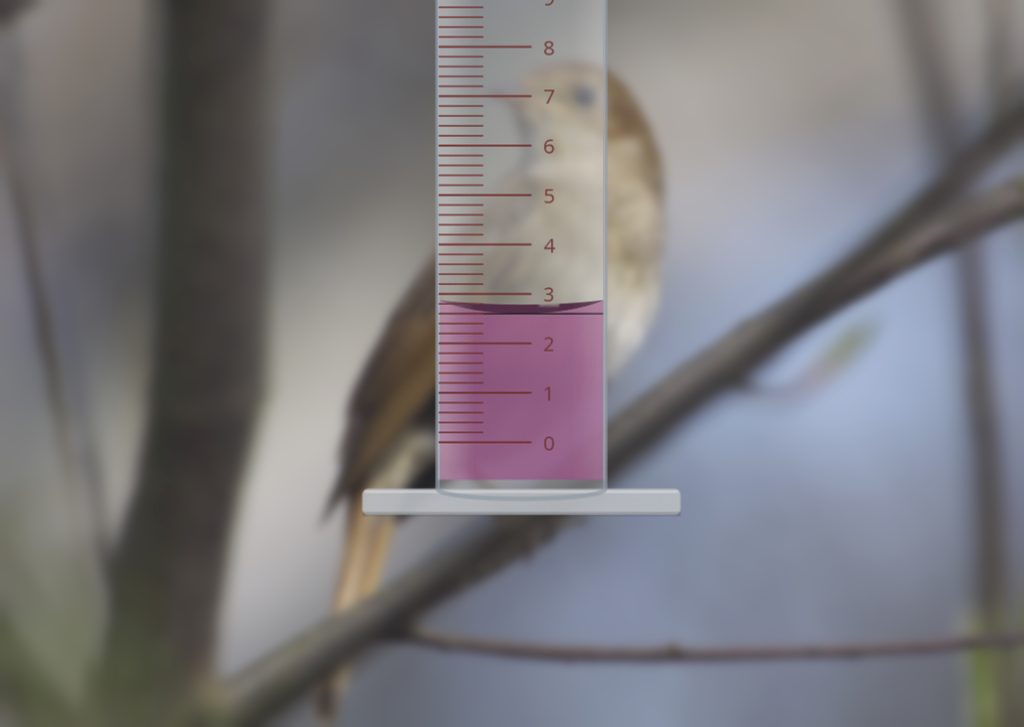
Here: 2.6 mL
